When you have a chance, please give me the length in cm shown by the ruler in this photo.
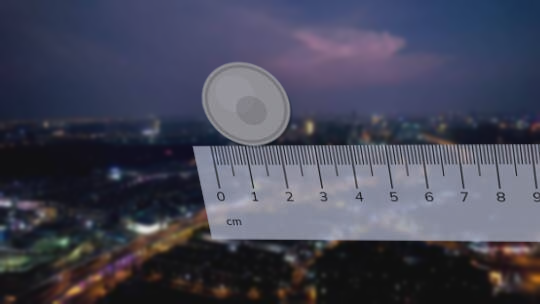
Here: 2.5 cm
